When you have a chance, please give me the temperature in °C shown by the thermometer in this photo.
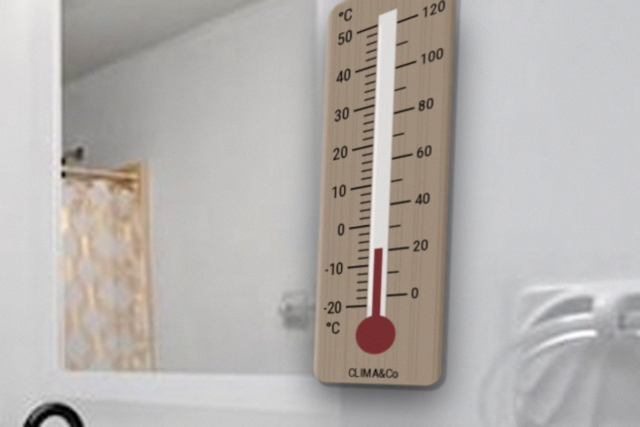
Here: -6 °C
